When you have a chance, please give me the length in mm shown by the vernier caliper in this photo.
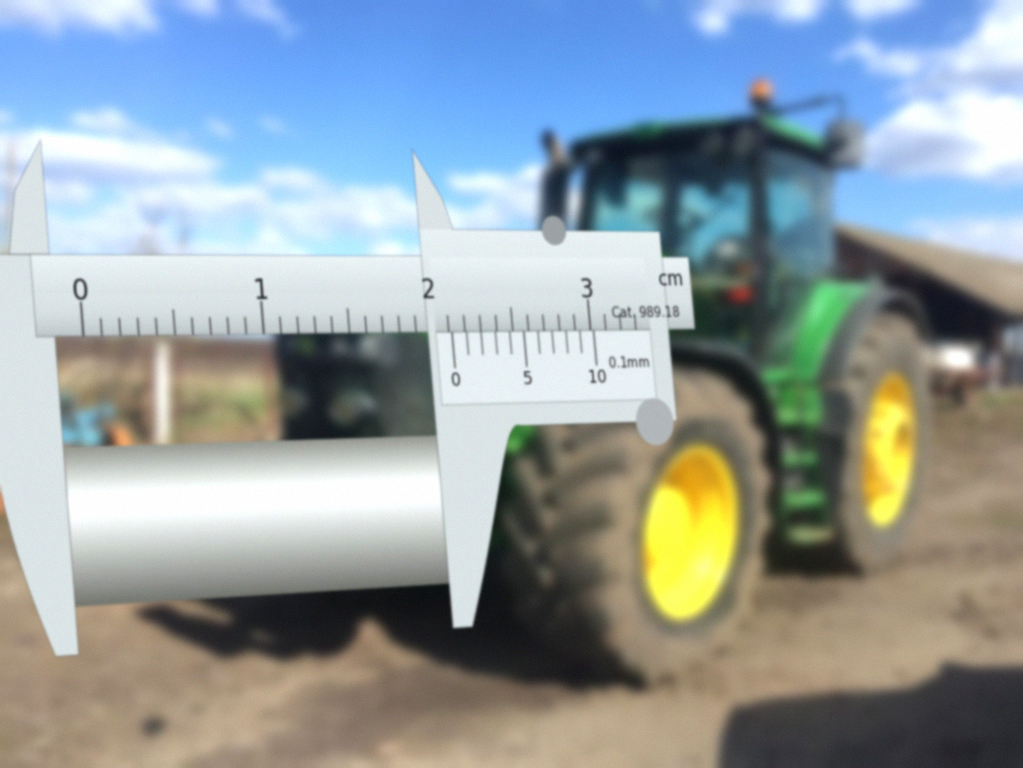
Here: 21.2 mm
